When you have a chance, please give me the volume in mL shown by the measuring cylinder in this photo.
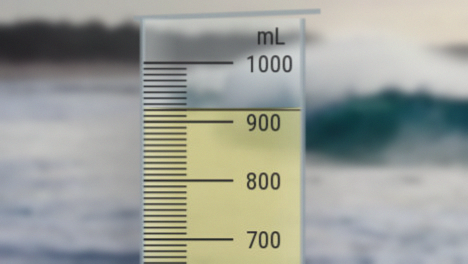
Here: 920 mL
